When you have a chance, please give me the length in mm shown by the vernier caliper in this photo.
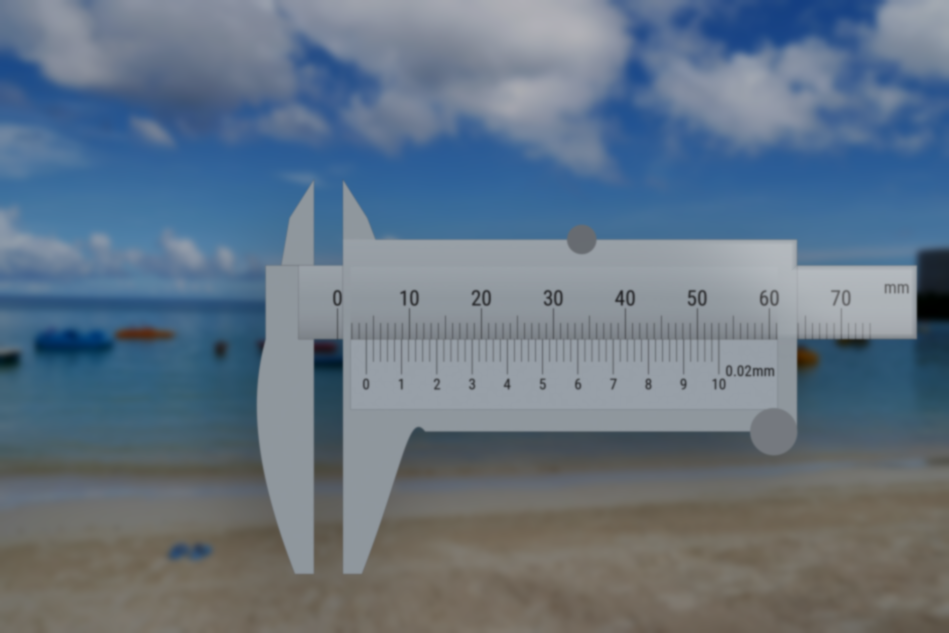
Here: 4.0 mm
